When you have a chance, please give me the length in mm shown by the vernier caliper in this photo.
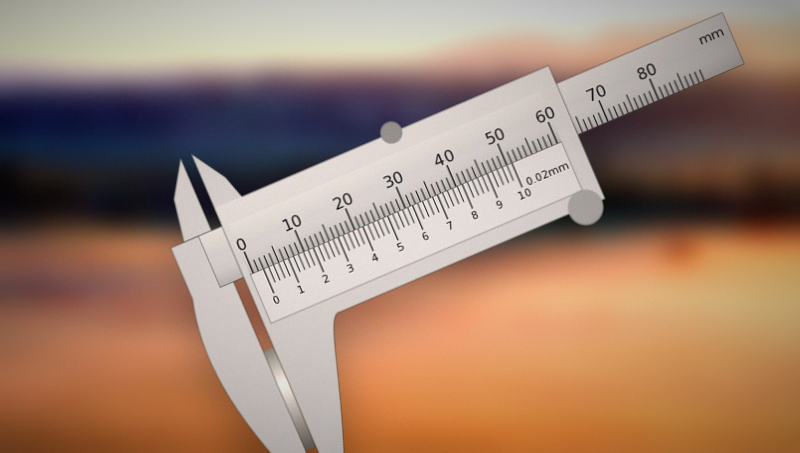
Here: 2.0 mm
